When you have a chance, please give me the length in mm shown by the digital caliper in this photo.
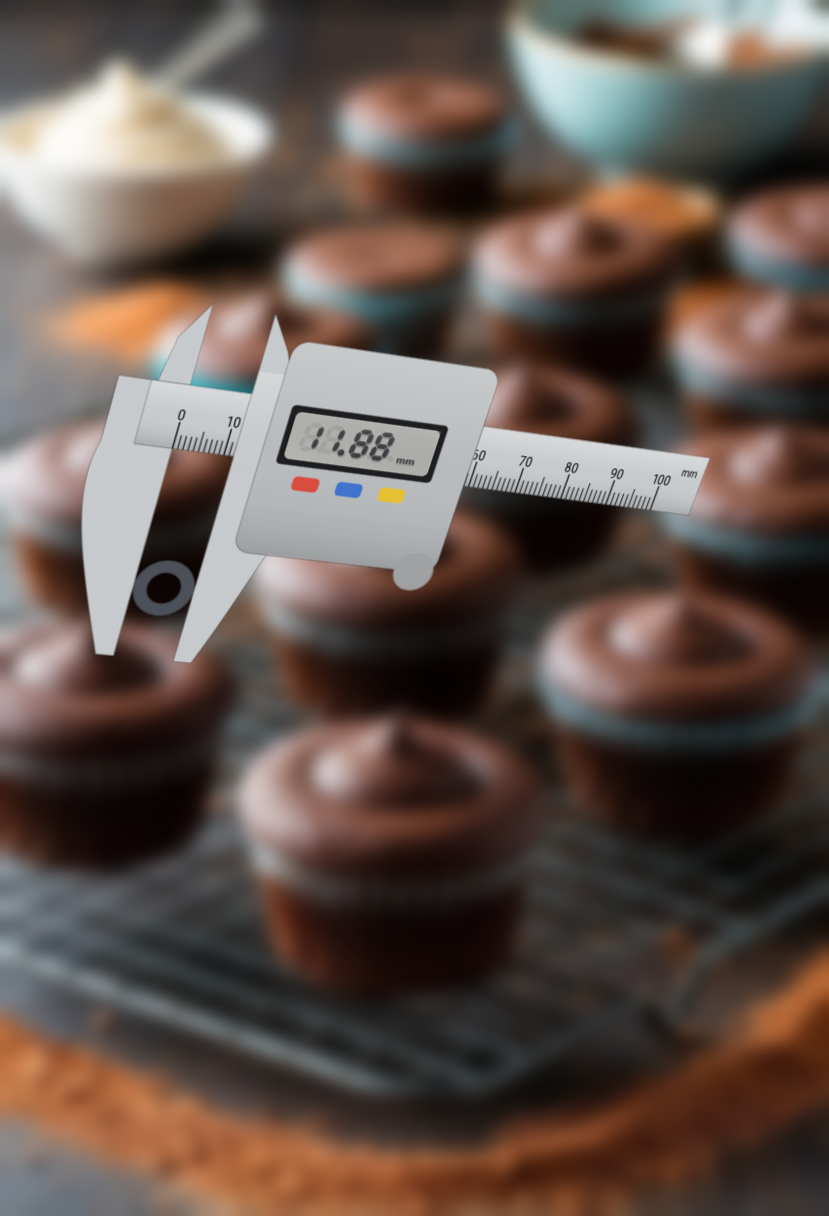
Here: 11.88 mm
